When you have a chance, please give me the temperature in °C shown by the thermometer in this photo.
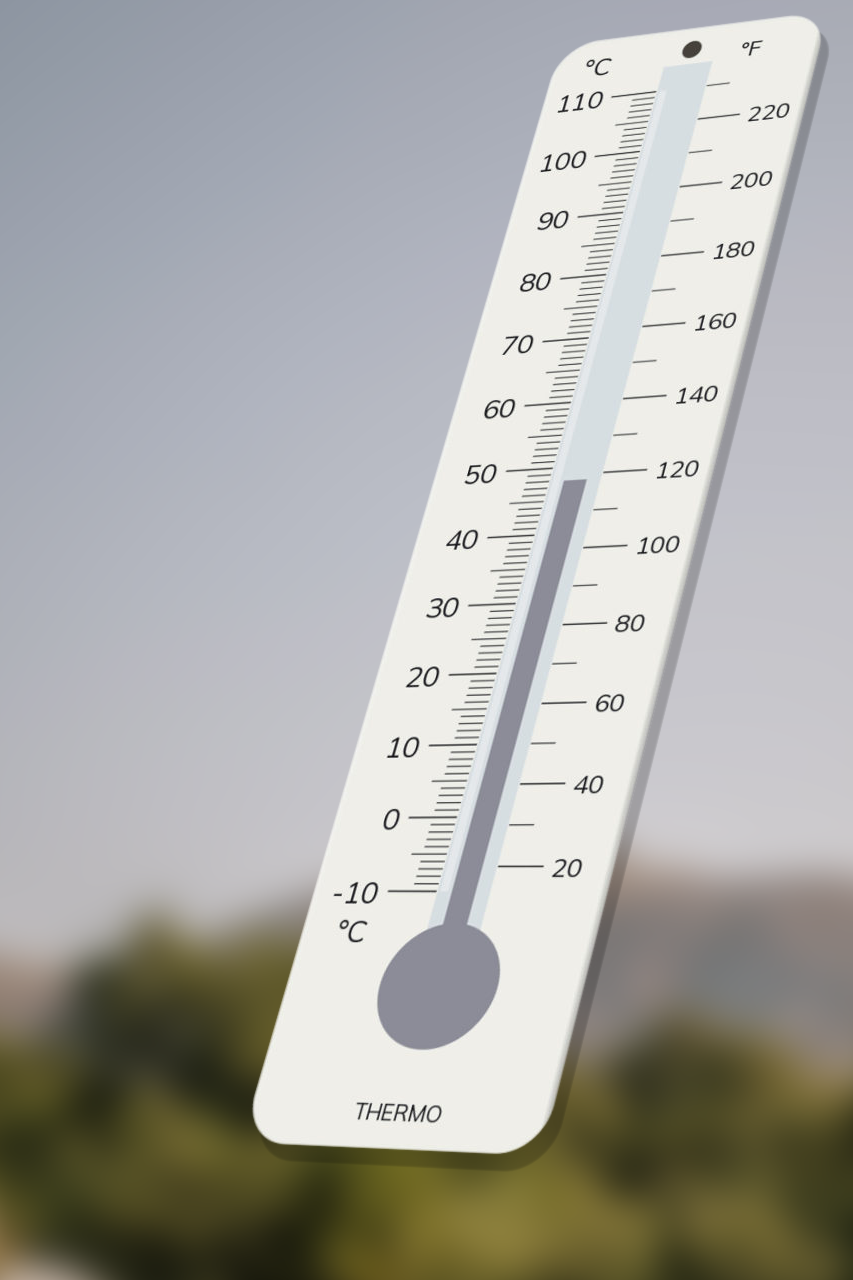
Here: 48 °C
